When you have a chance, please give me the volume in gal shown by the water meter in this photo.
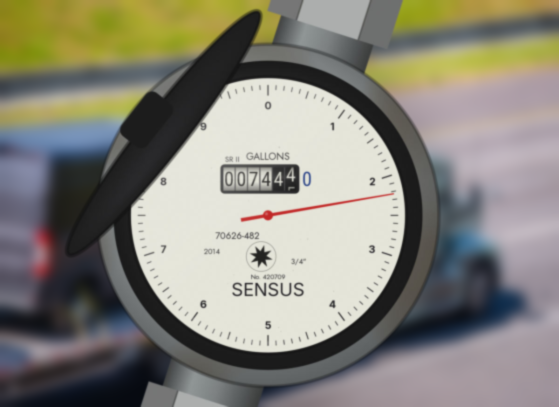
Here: 74442.2 gal
